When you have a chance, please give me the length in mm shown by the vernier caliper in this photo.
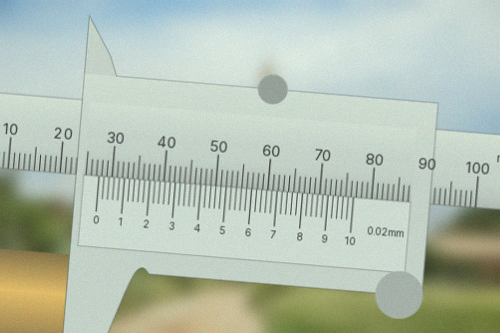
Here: 27.5 mm
